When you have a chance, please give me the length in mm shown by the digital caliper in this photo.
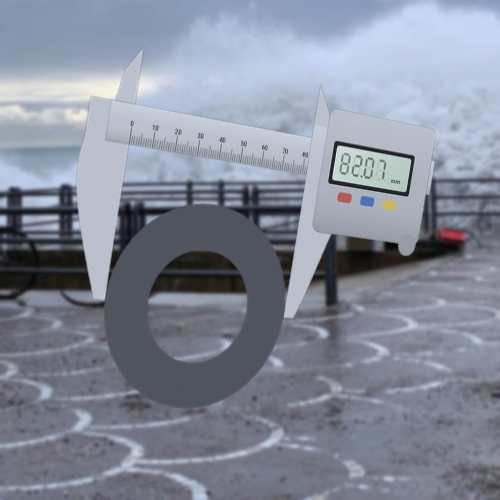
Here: 82.07 mm
